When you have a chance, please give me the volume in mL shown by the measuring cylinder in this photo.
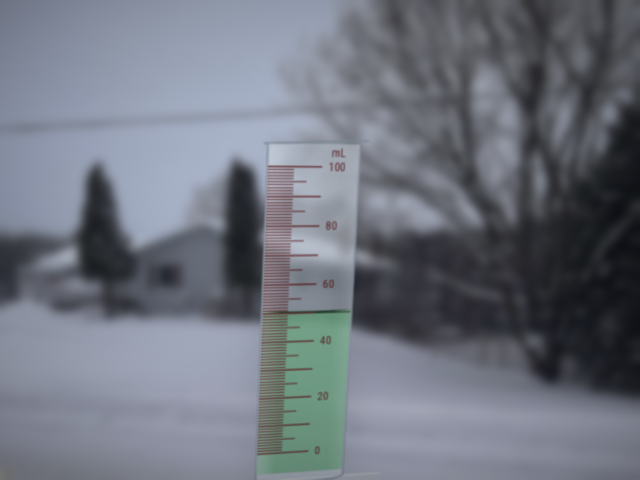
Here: 50 mL
